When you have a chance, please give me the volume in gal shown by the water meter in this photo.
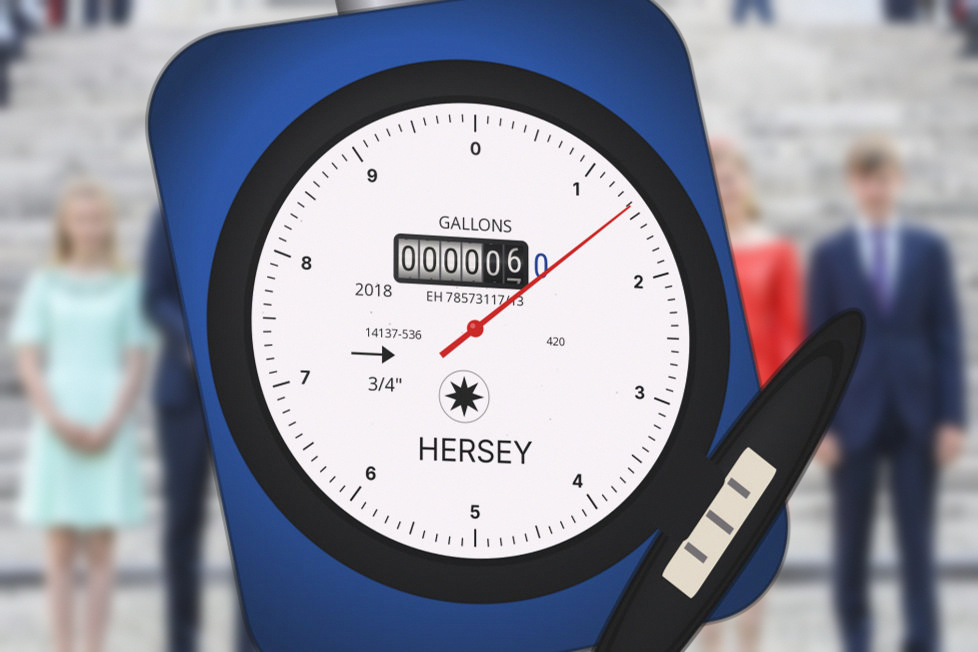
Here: 61.4 gal
